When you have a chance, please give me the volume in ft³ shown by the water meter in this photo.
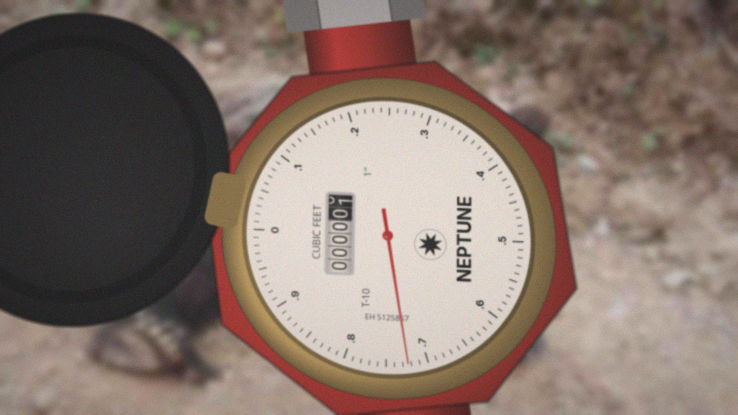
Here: 0.72 ft³
